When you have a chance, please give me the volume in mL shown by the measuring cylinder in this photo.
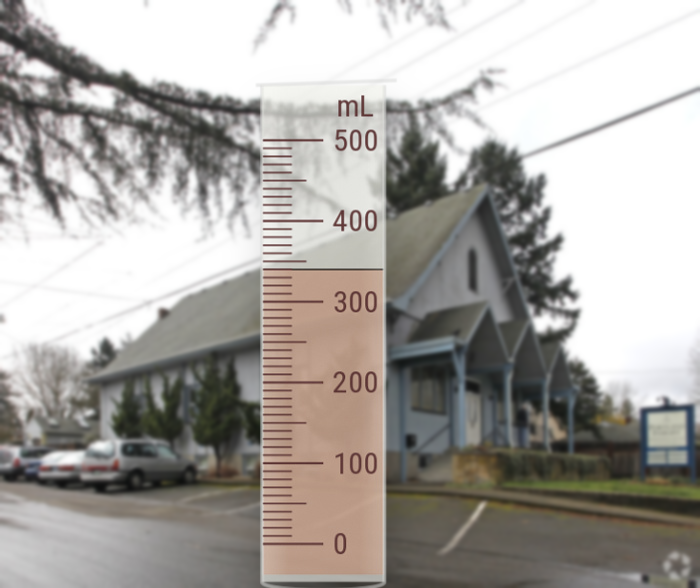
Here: 340 mL
